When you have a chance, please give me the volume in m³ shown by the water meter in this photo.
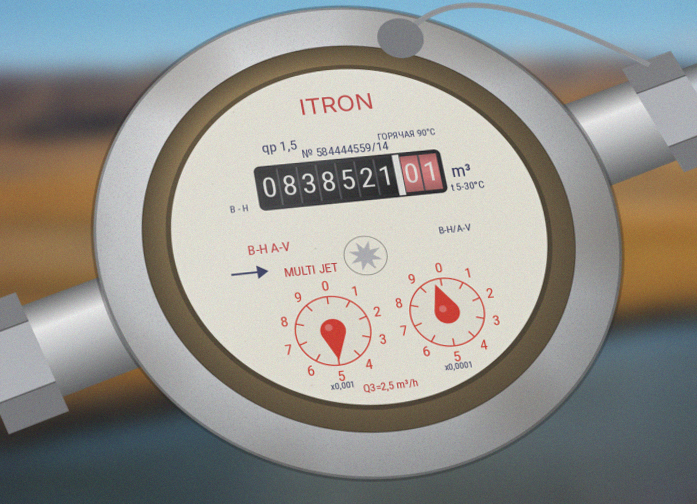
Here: 838521.0149 m³
